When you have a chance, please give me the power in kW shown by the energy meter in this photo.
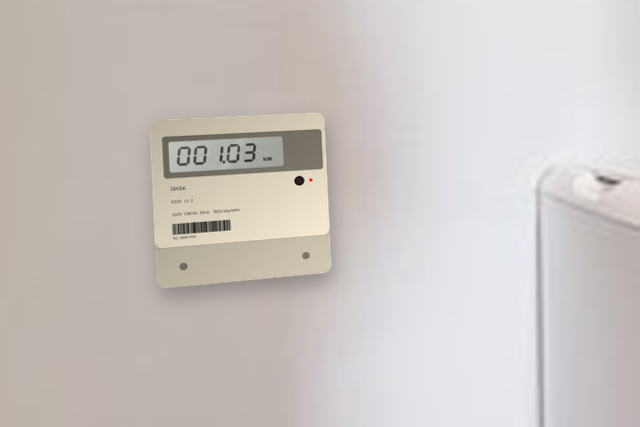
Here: 1.03 kW
